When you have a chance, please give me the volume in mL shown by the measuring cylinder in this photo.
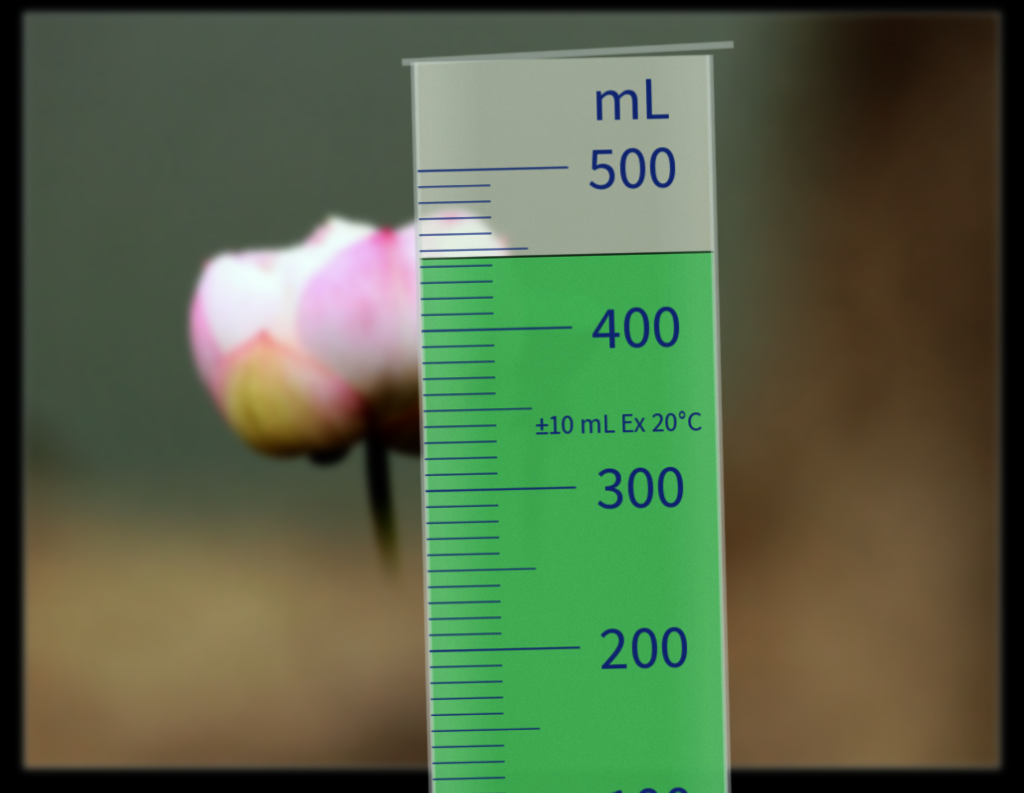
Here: 445 mL
